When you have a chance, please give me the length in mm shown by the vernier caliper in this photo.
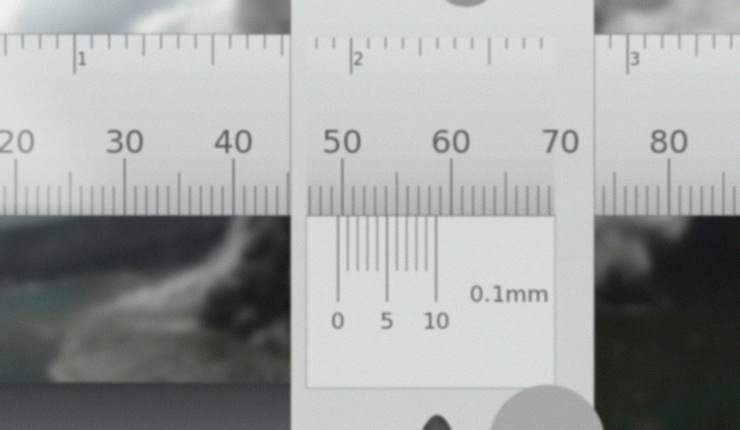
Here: 49.6 mm
